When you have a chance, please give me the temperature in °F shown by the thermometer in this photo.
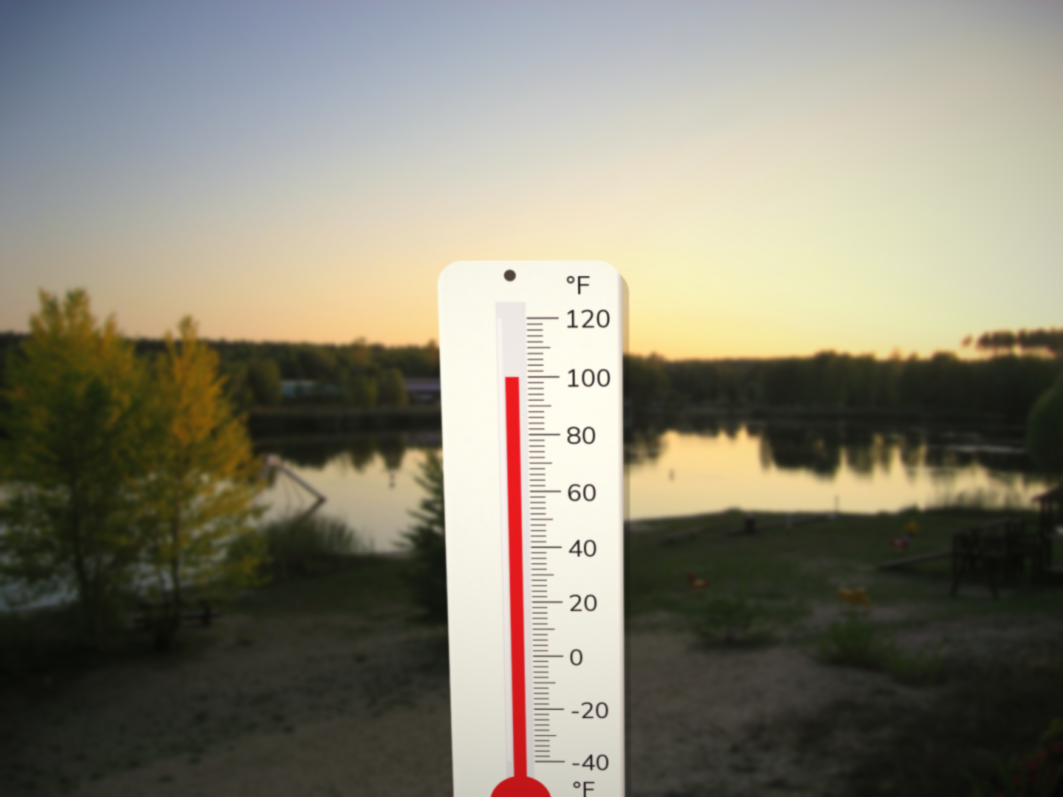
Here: 100 °F
